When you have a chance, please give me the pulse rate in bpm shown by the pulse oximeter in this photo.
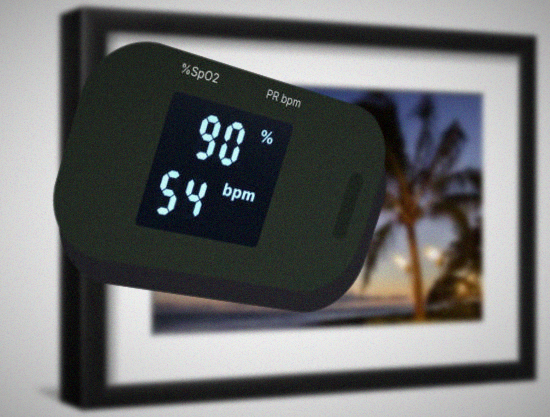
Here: 54 bpm
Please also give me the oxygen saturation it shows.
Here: 90 %
